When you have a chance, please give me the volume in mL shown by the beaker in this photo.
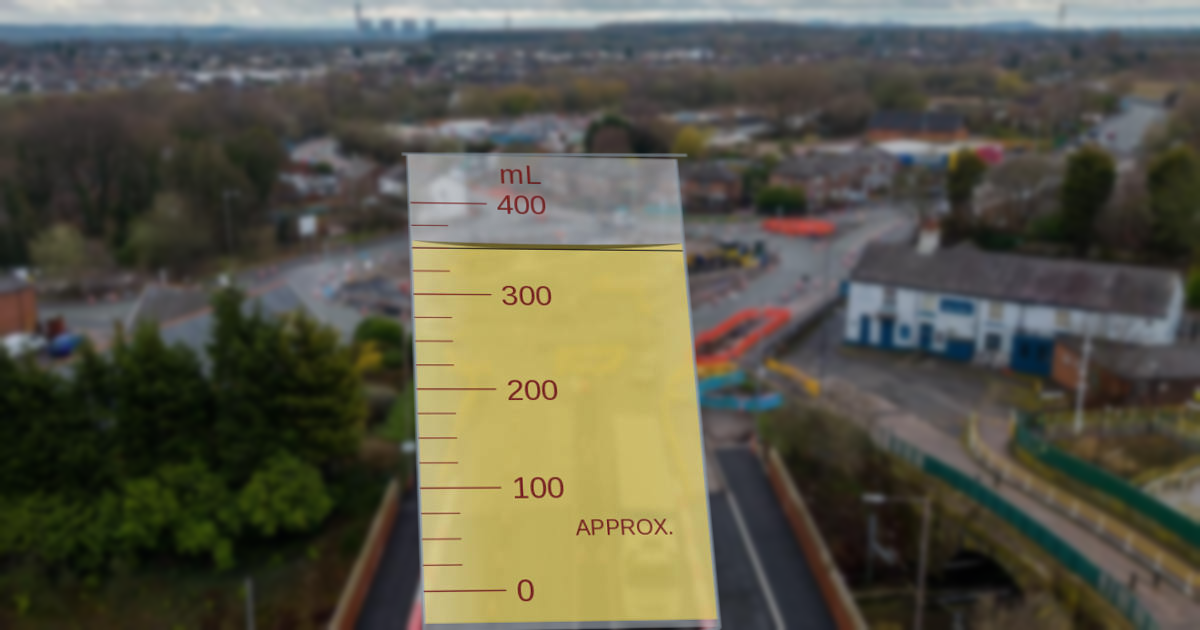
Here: 350 mL
